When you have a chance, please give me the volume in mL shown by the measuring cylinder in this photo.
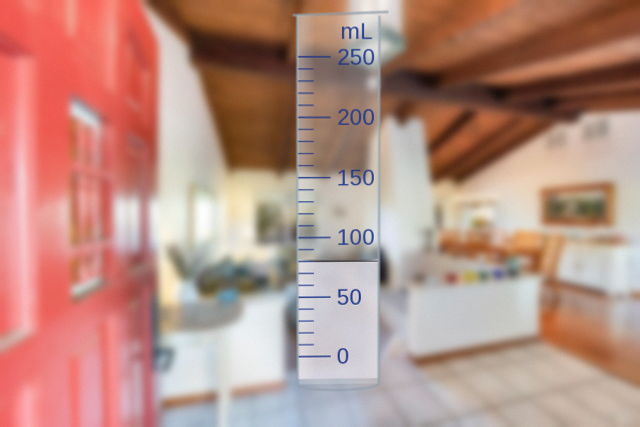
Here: 80 mL
